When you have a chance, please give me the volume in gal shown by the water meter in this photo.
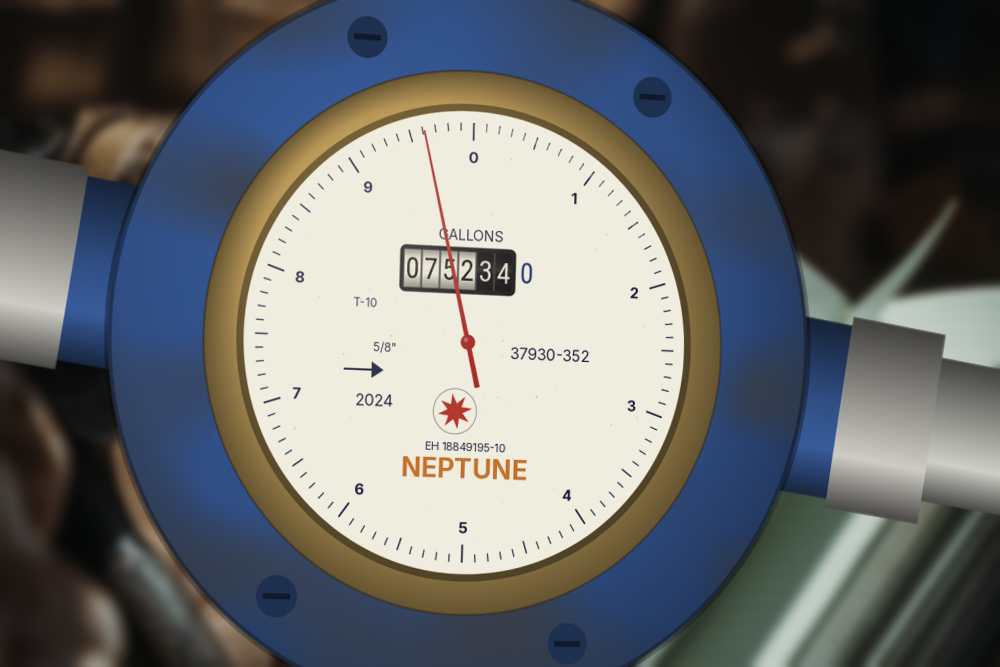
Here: 752339.6 gal
